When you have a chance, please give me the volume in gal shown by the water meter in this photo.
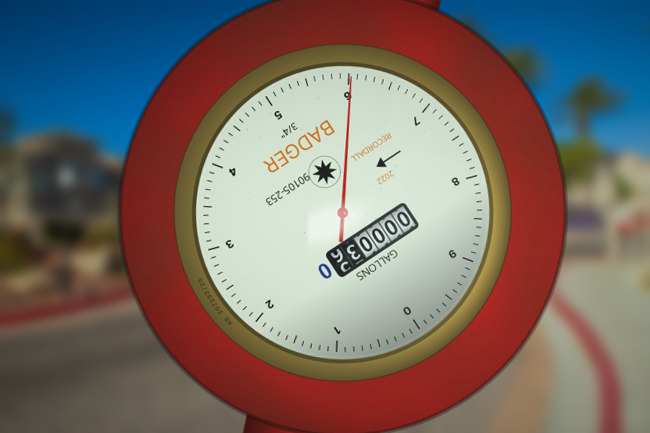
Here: 356.0 gal
